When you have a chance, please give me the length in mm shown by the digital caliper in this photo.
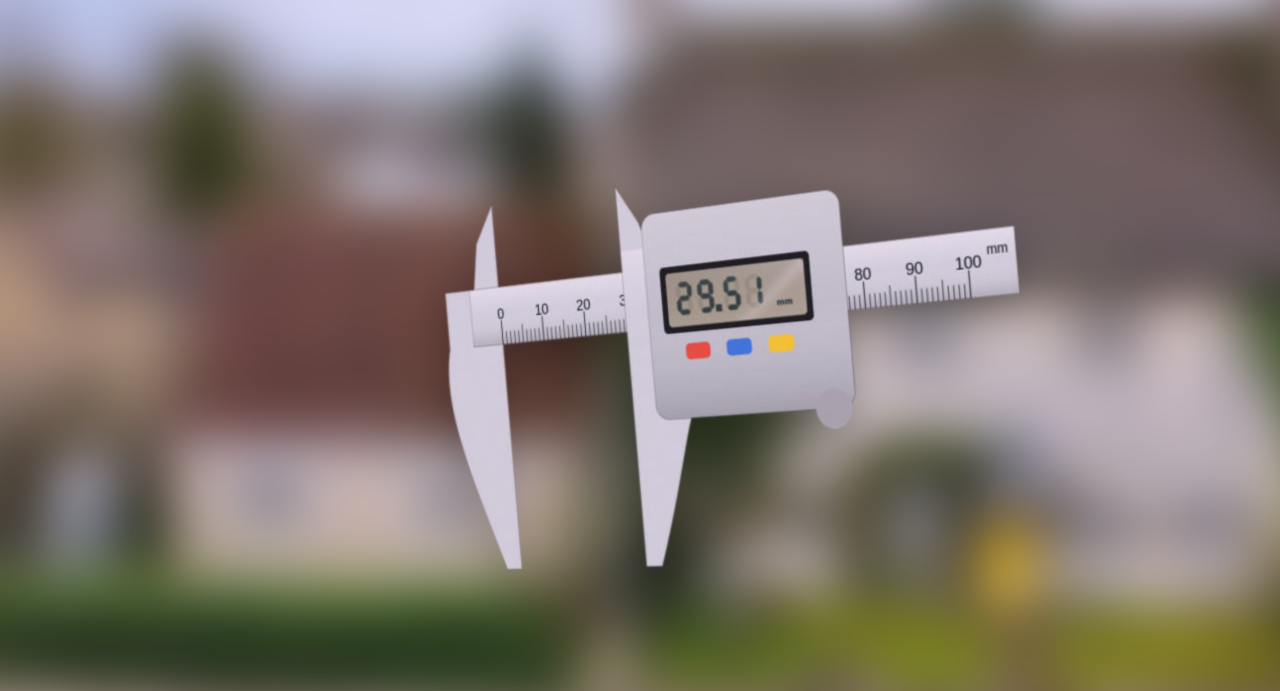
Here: 29.51 mm
